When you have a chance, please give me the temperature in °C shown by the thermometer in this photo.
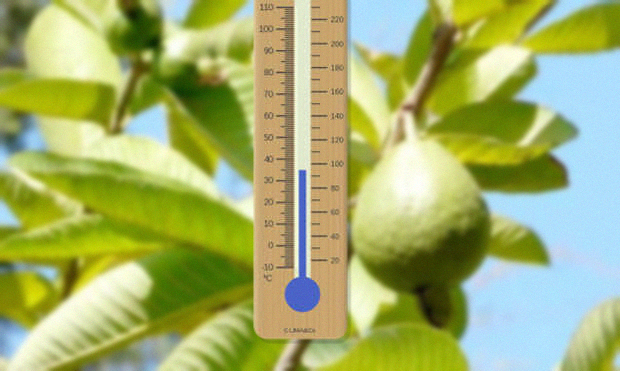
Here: 35 °C
